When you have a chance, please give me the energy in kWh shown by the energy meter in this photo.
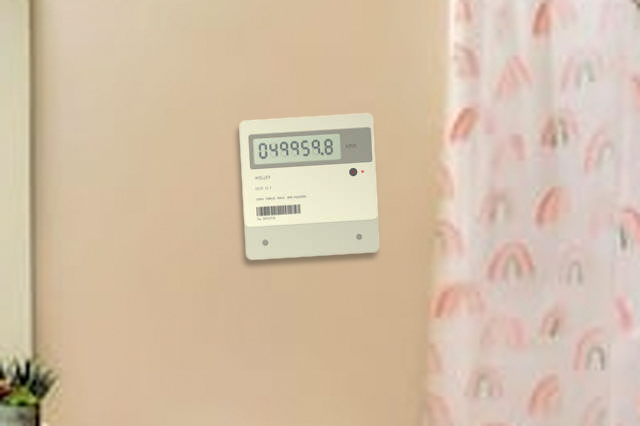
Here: 49959.8 kWh
